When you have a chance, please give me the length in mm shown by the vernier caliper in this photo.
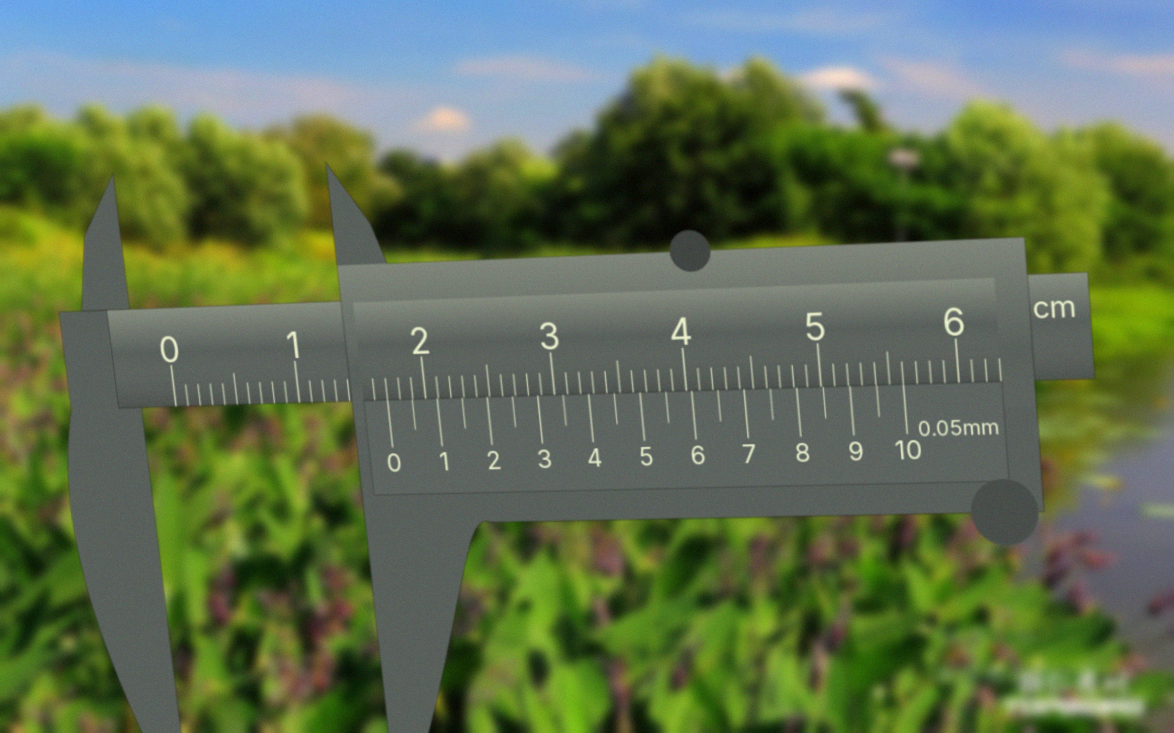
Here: 17.0 mm
